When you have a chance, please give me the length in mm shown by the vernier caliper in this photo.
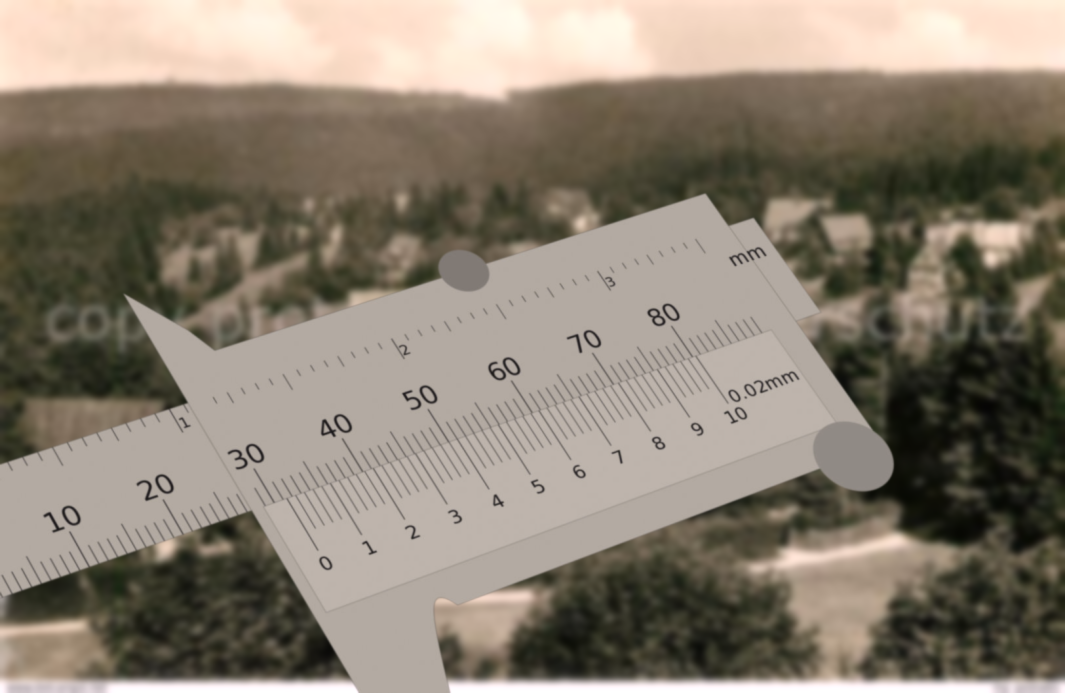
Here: 31.4 mm
